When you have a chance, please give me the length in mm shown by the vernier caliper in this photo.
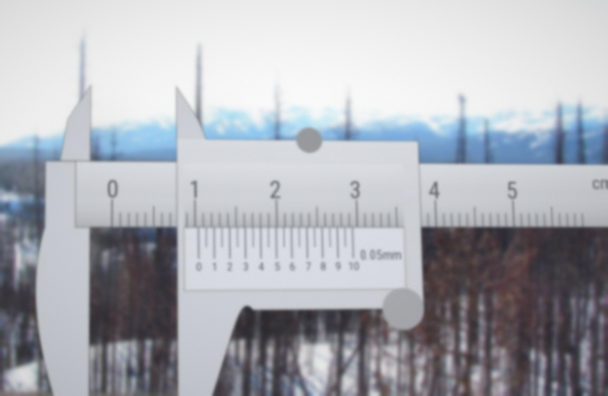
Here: 10.4 mm
